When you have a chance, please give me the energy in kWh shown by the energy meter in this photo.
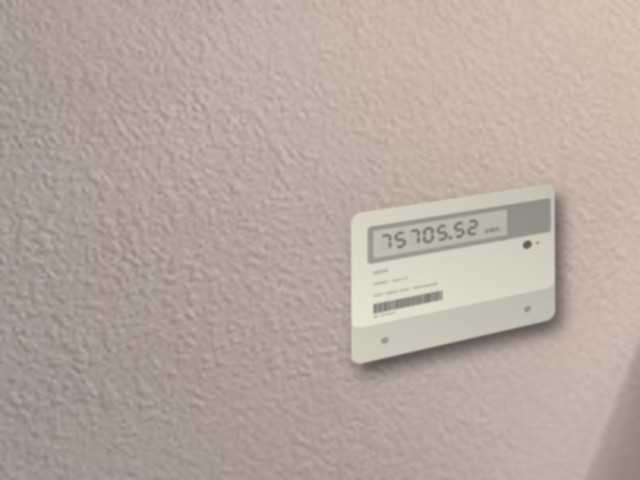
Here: 75705.52 kWh
